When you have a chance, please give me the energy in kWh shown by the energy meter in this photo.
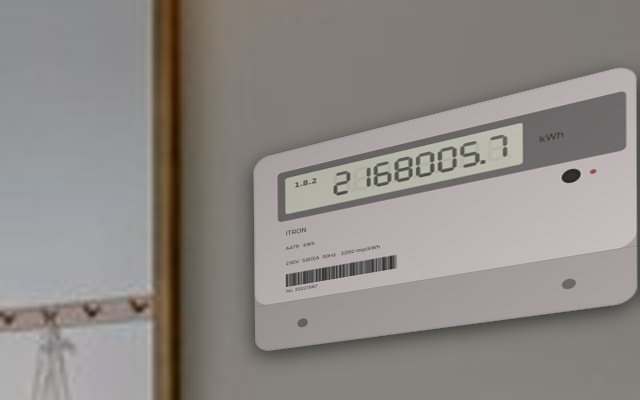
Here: 2168005.7 kWh
